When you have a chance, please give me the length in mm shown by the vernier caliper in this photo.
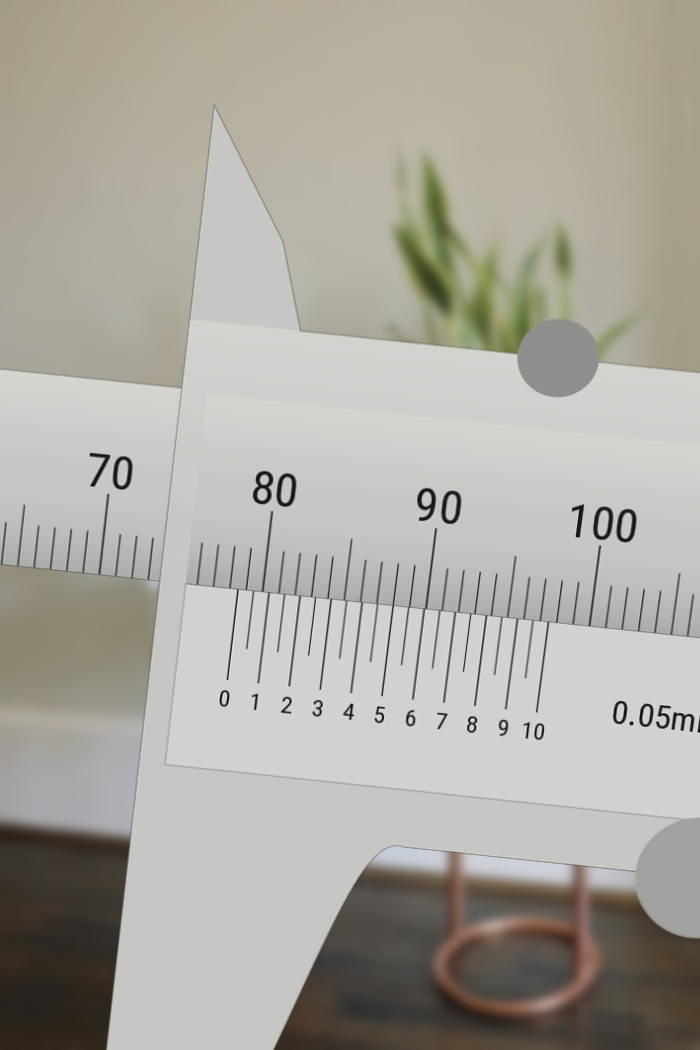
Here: 78.5 mm
